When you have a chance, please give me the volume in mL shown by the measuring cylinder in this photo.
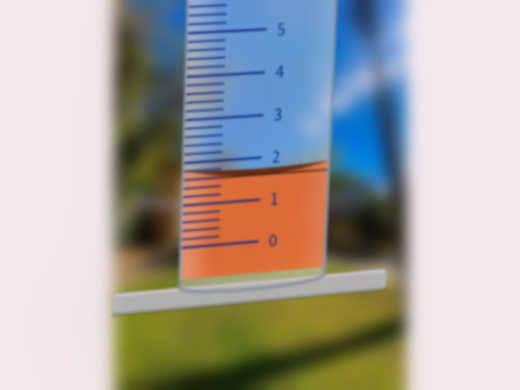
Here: 1.6 mL
